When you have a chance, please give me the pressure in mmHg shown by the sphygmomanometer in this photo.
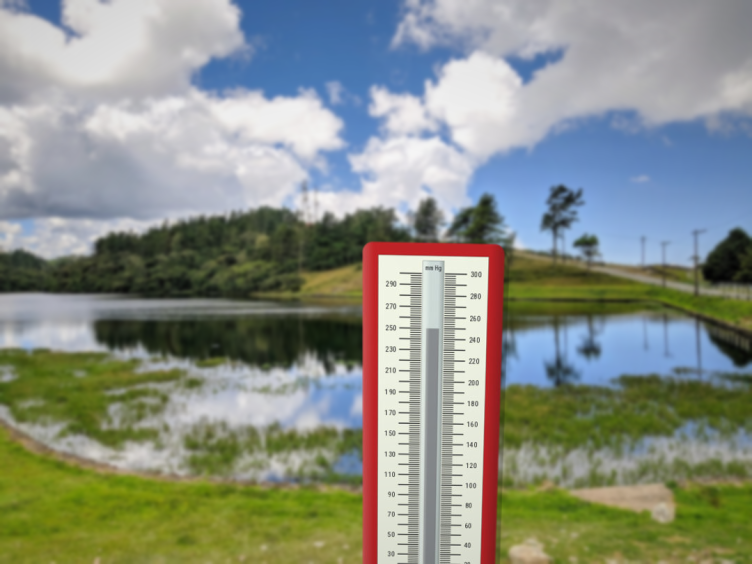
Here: 250 mmHg
